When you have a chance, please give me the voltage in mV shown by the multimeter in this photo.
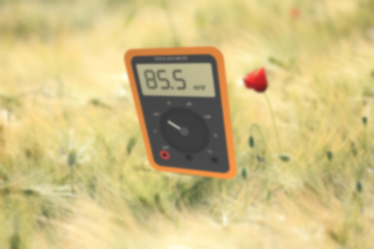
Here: 85.5 mV
